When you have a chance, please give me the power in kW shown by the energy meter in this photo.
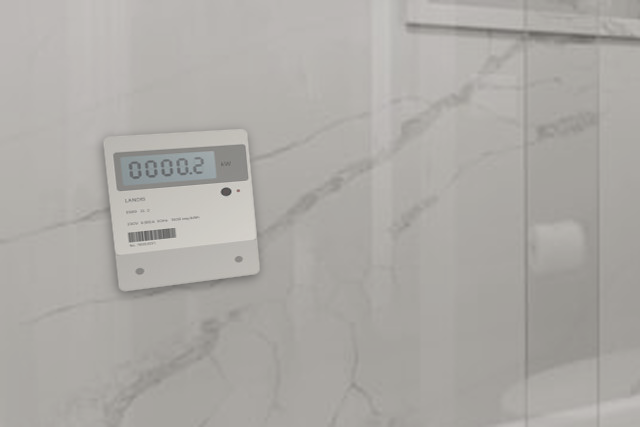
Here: 0.2 kW
